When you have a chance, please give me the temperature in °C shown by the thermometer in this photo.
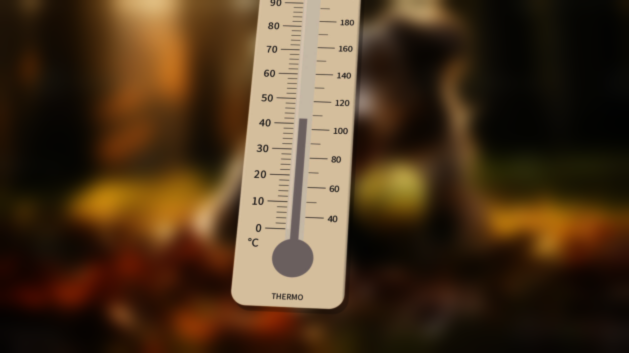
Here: 42 °C
